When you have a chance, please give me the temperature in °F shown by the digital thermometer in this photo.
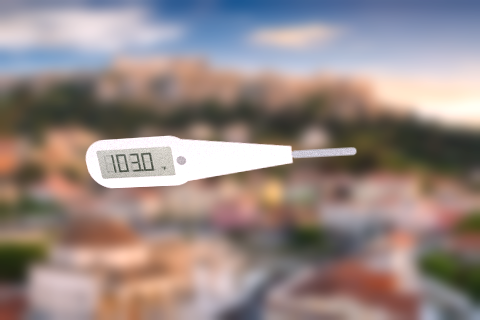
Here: 103.0 °F
